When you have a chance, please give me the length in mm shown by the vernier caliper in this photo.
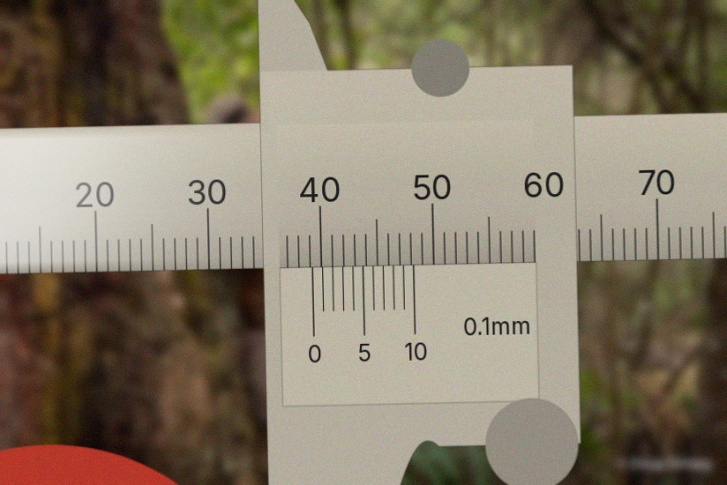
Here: 39.2 mm
